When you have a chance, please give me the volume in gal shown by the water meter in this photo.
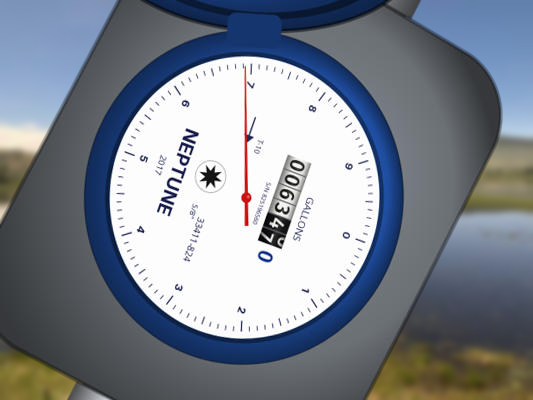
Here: 63466.9 gal
